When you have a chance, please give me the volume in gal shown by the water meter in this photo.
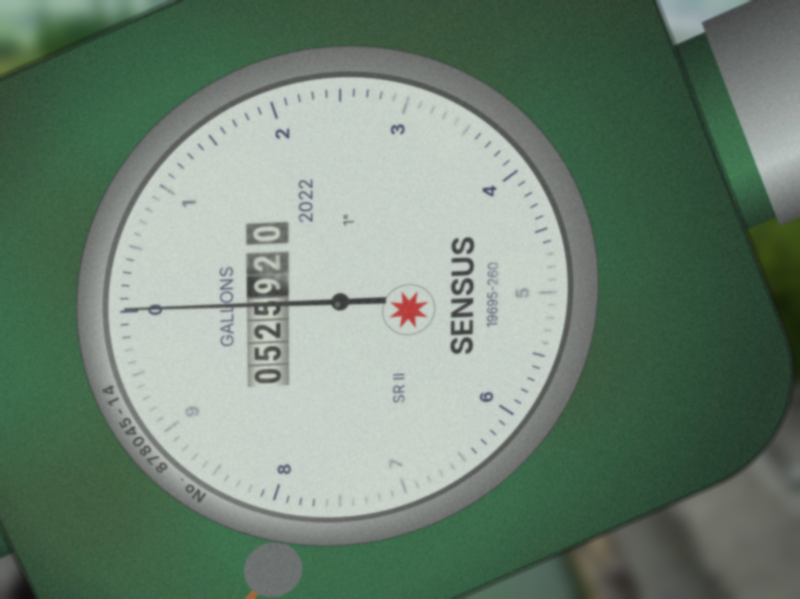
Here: 525920.0 gal
